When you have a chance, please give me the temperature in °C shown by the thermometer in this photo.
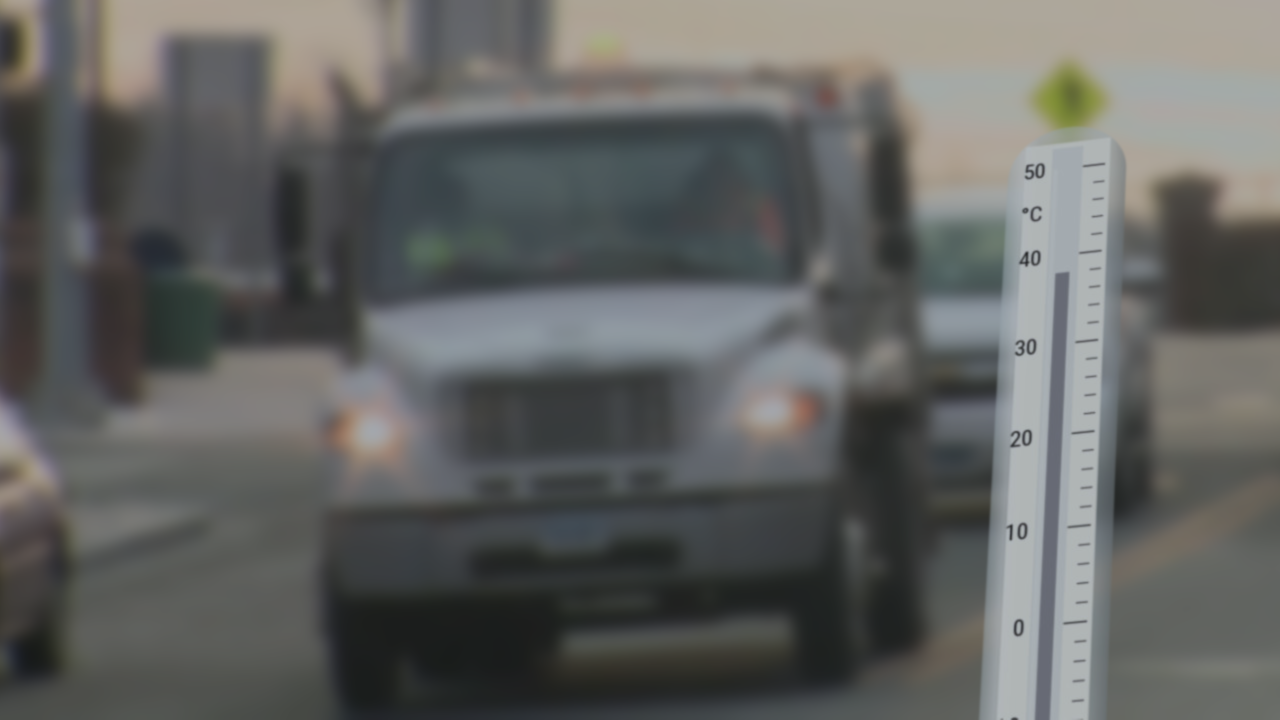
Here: 38 °C
